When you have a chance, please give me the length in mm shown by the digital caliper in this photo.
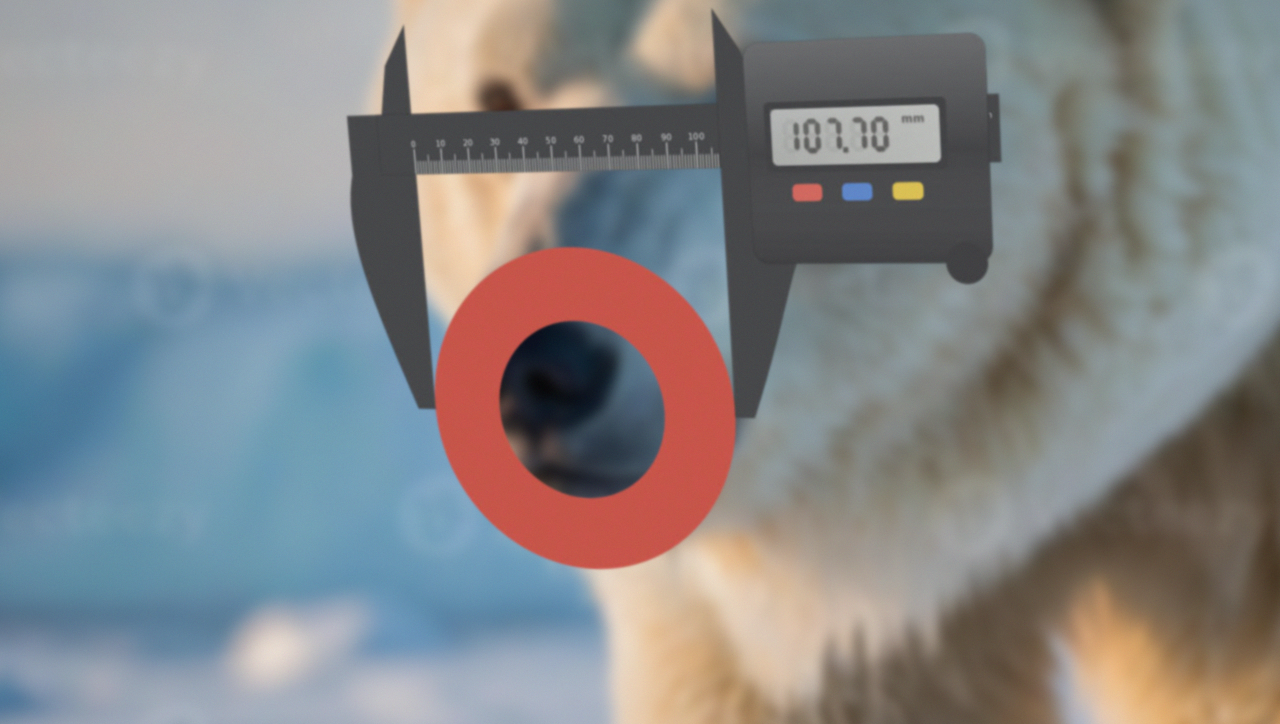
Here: 107.70 mm
